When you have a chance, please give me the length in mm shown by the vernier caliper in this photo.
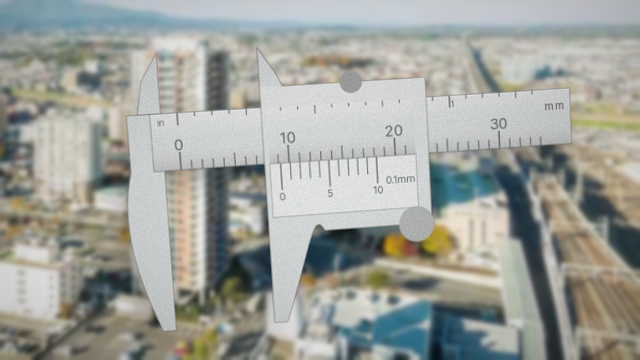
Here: 9.2 mm
